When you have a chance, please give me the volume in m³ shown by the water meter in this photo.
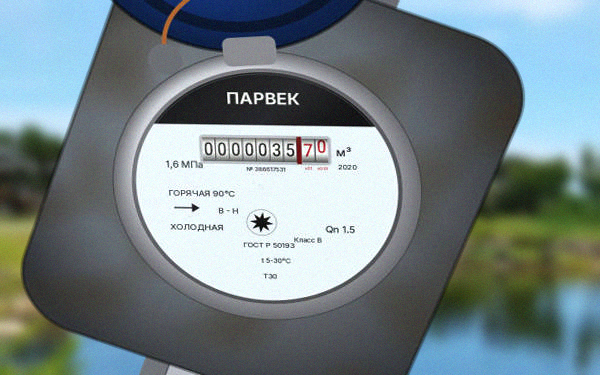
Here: 35.70 m³
